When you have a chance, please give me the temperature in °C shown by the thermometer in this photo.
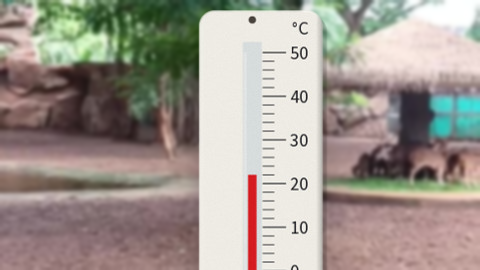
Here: 22 °C
